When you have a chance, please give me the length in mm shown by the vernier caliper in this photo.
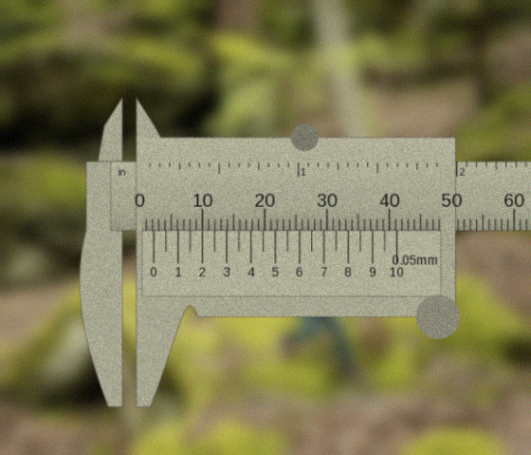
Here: 2.2 mm
